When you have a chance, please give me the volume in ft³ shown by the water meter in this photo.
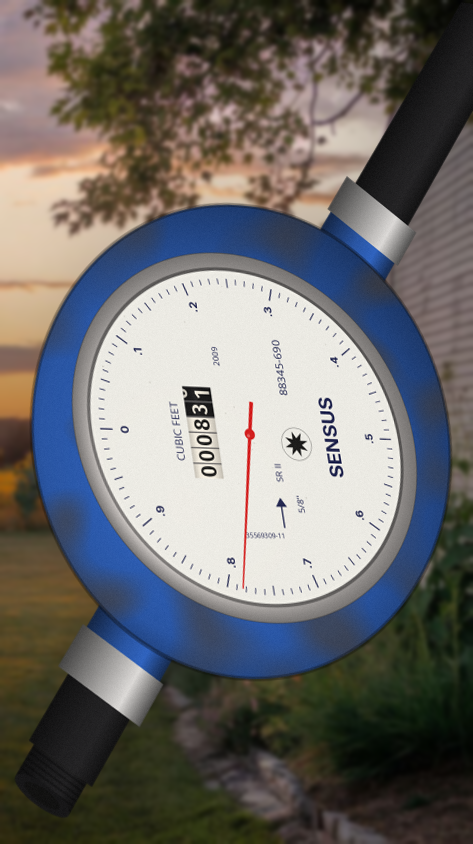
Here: 830.78 ft³
